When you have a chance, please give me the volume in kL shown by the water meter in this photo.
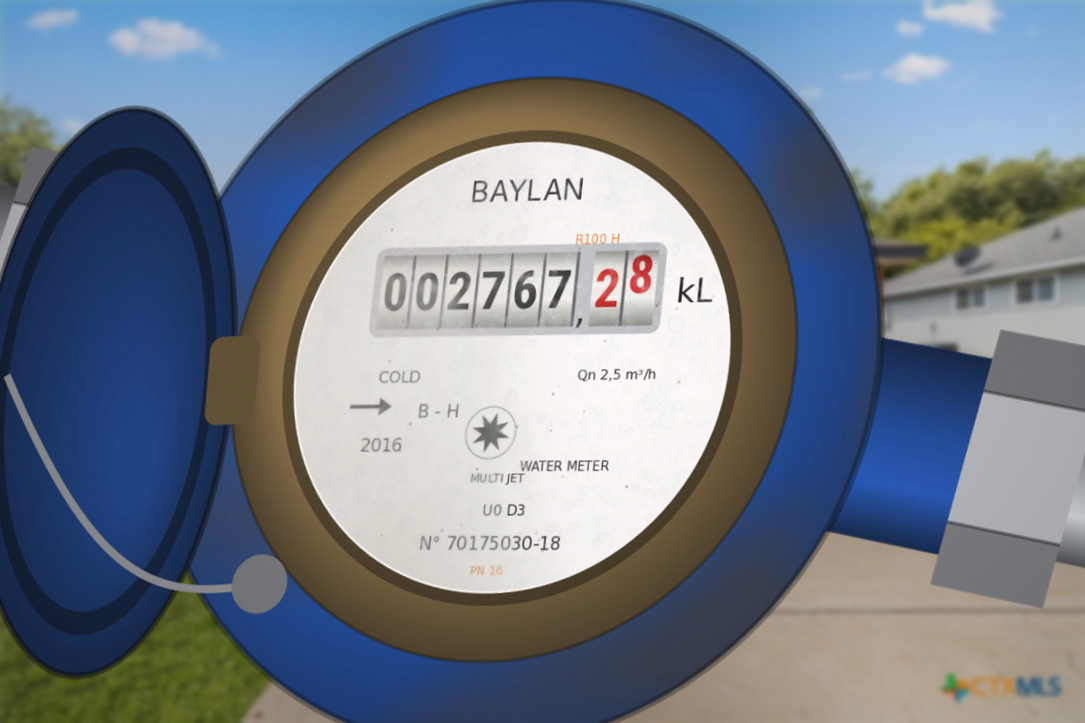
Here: 2767.28 kL
